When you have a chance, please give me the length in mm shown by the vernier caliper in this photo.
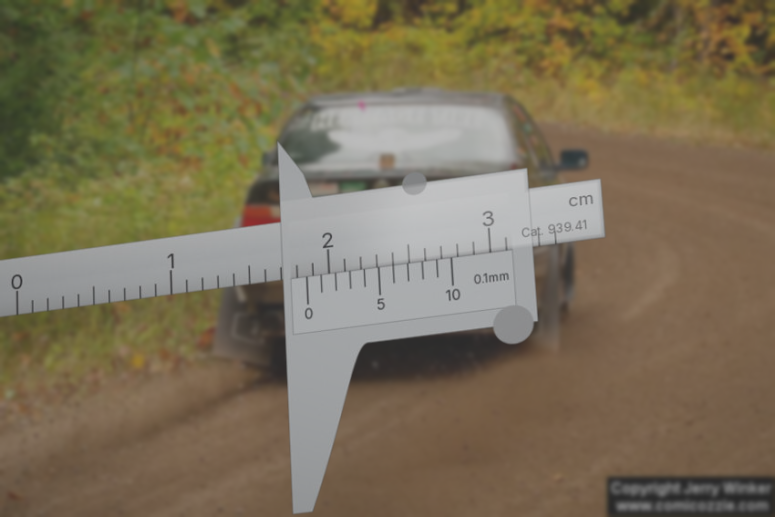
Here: 18.6 mm
